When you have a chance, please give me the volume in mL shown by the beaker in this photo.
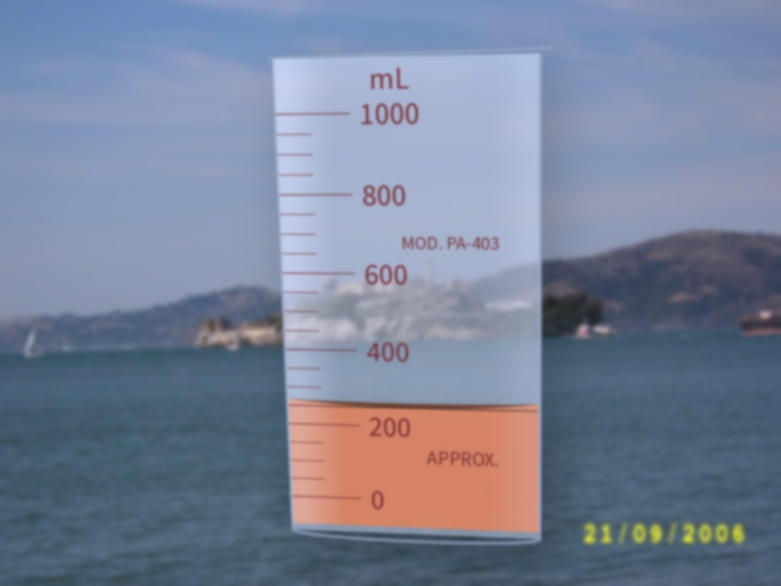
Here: 250 mL
